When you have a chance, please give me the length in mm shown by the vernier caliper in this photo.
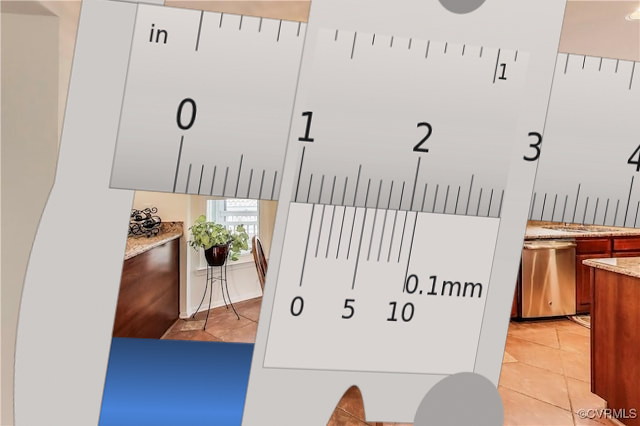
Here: 11.6 mm
